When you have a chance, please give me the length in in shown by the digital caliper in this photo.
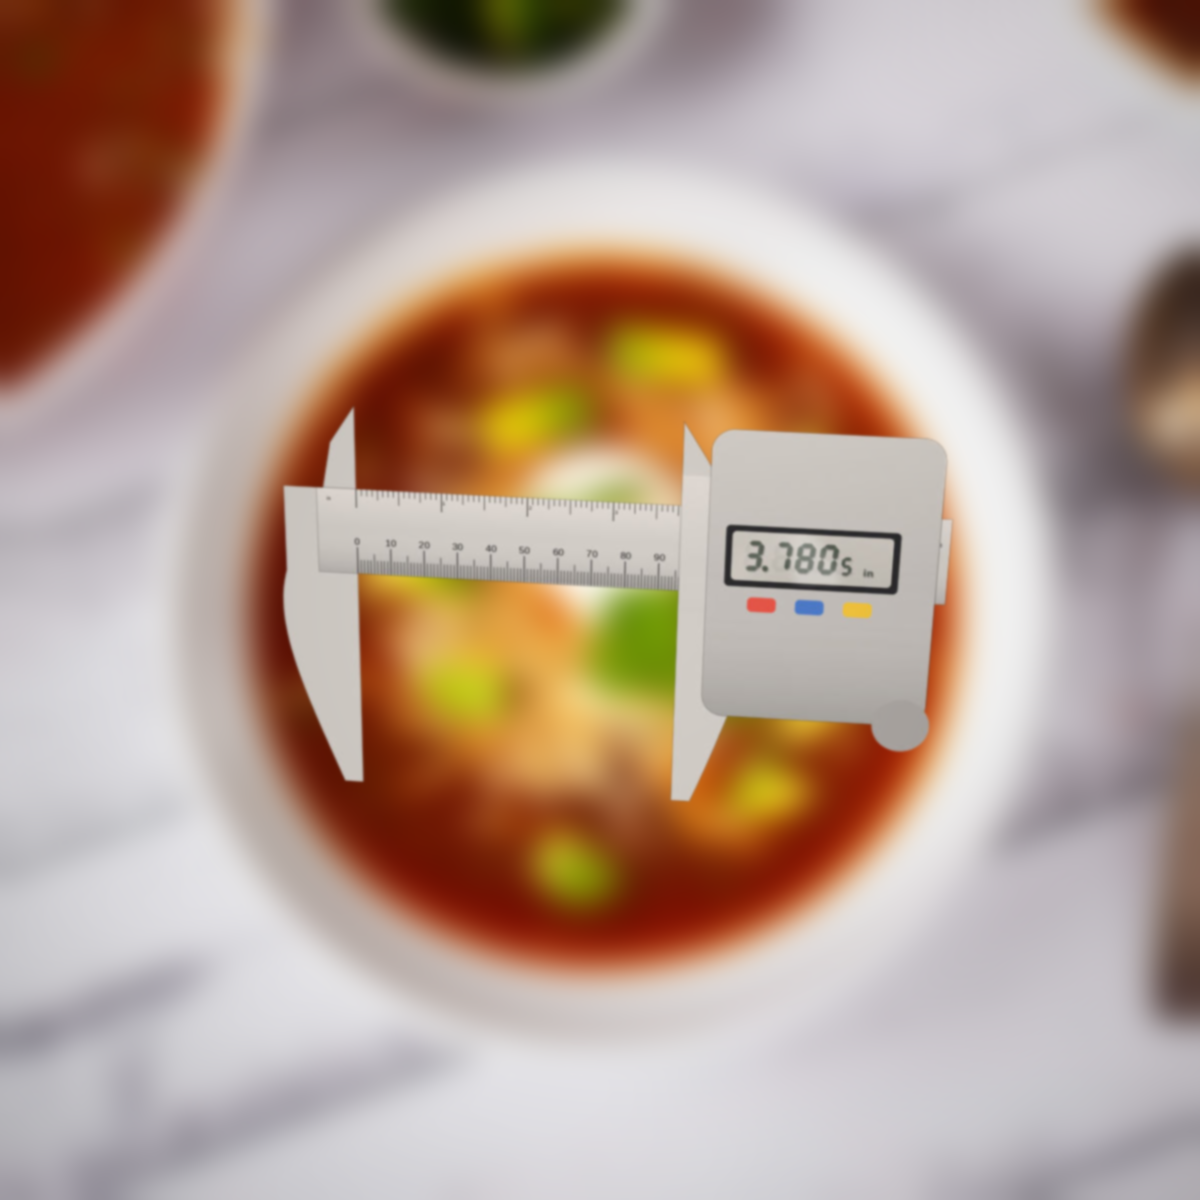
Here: 3.7805 in
